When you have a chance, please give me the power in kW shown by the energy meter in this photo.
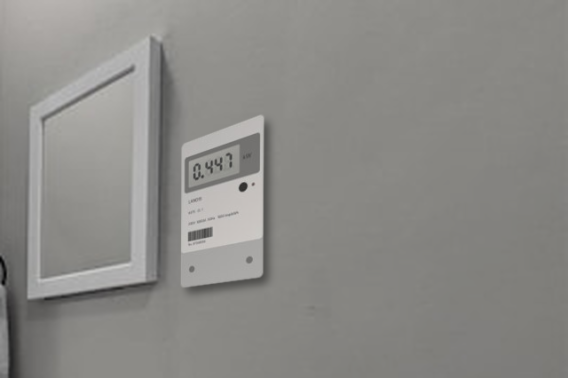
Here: 0.447 kW
